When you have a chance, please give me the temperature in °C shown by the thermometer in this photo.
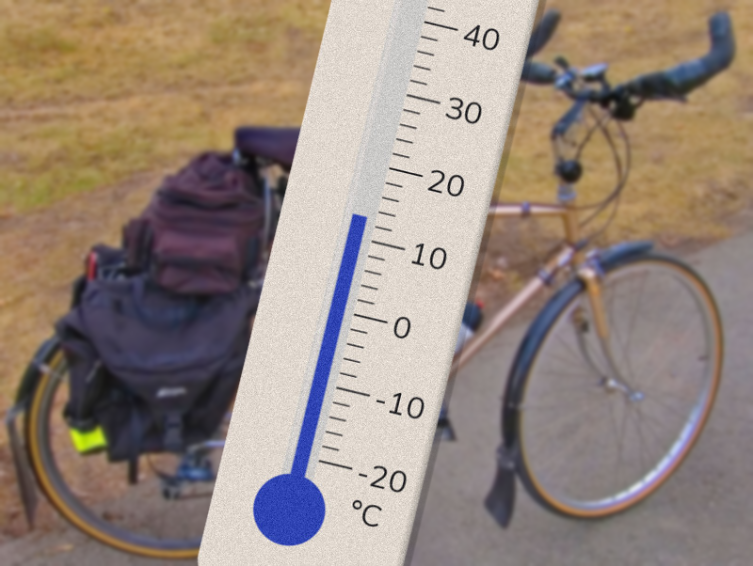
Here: 13 °C
